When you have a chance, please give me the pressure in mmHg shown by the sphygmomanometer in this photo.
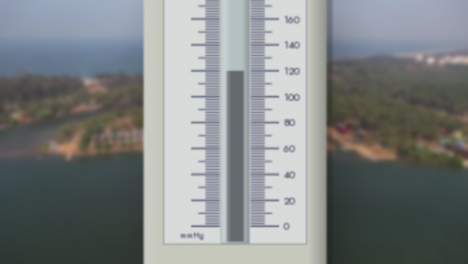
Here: 120 mmHg
